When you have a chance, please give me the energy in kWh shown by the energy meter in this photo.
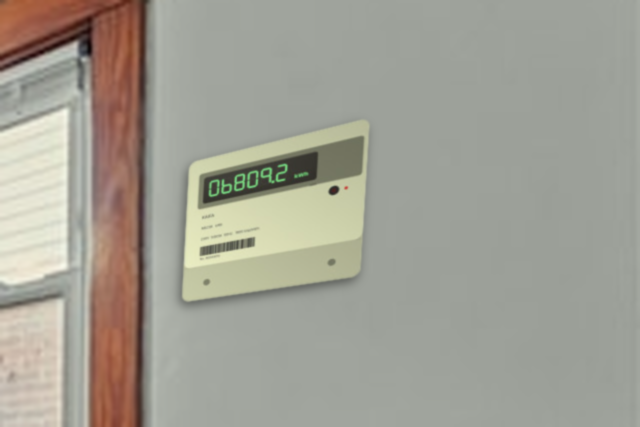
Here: 6809.2 kWh
